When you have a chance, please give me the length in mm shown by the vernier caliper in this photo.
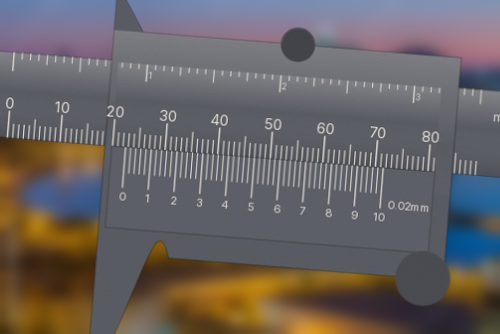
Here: 22.5 mm
